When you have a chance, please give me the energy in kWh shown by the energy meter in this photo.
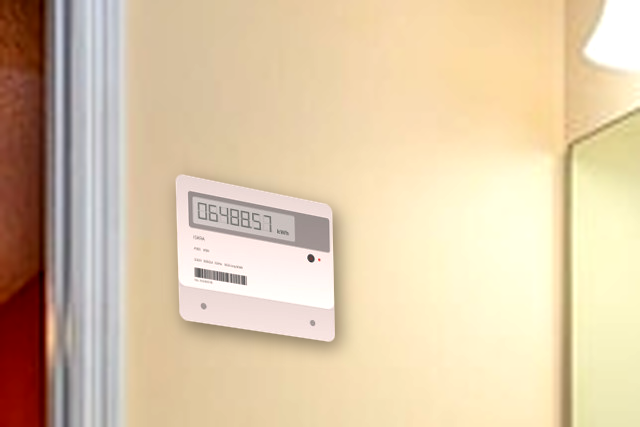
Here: 6488.57 kWh
